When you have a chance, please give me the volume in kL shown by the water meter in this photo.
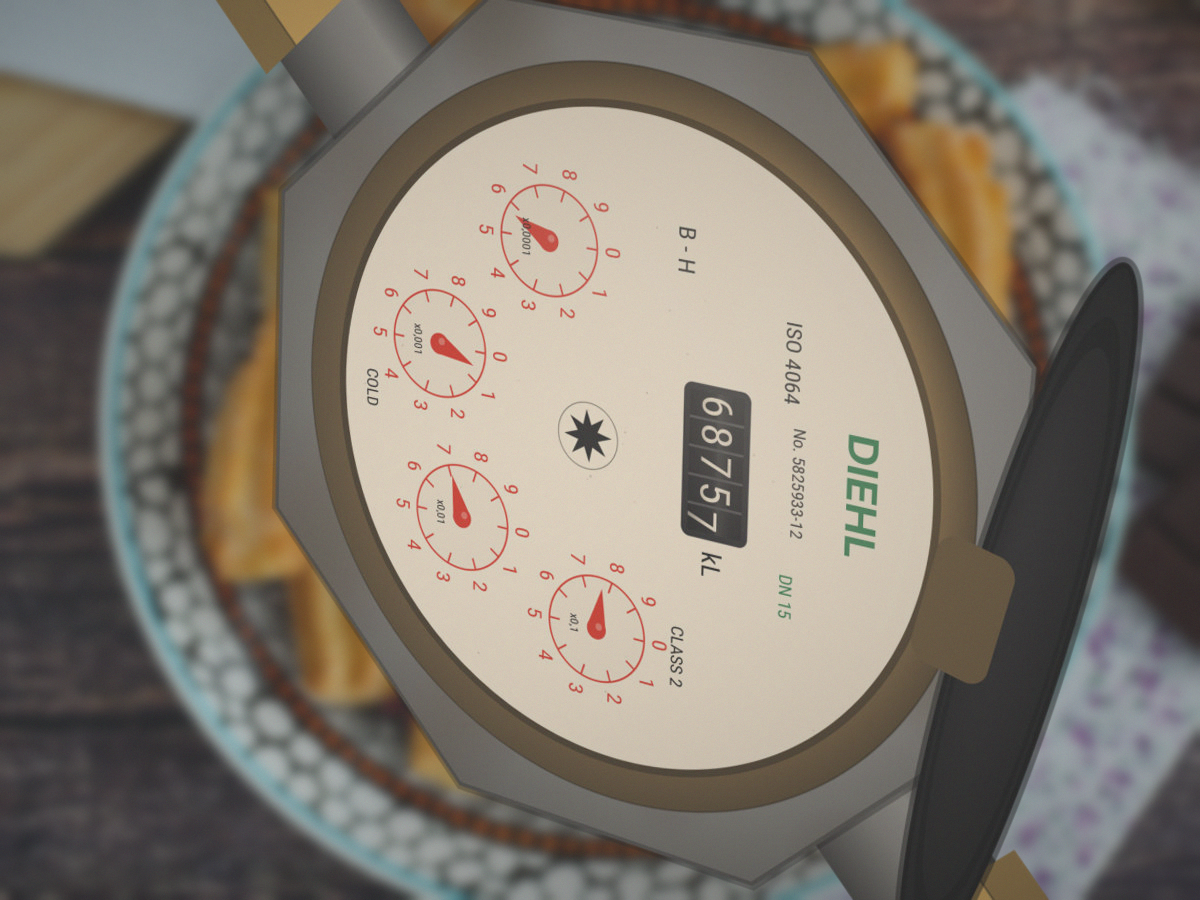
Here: 68756.7705 kL
